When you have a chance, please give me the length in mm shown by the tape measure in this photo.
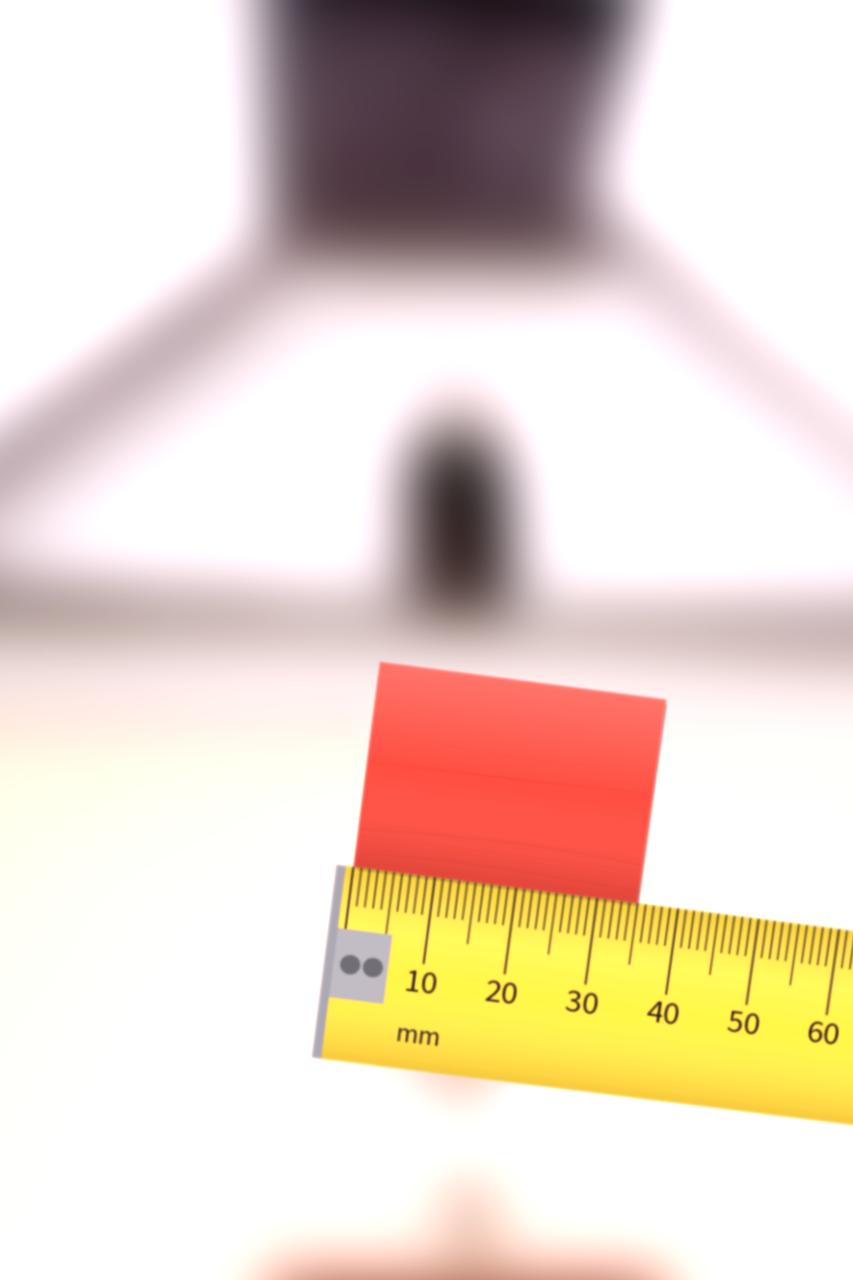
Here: 35 mm
